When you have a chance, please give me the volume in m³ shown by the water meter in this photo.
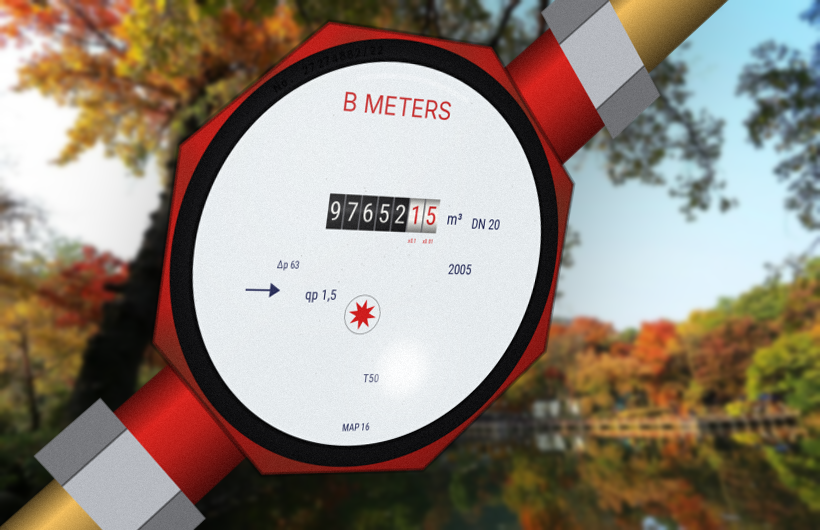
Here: 97652.15 m³
